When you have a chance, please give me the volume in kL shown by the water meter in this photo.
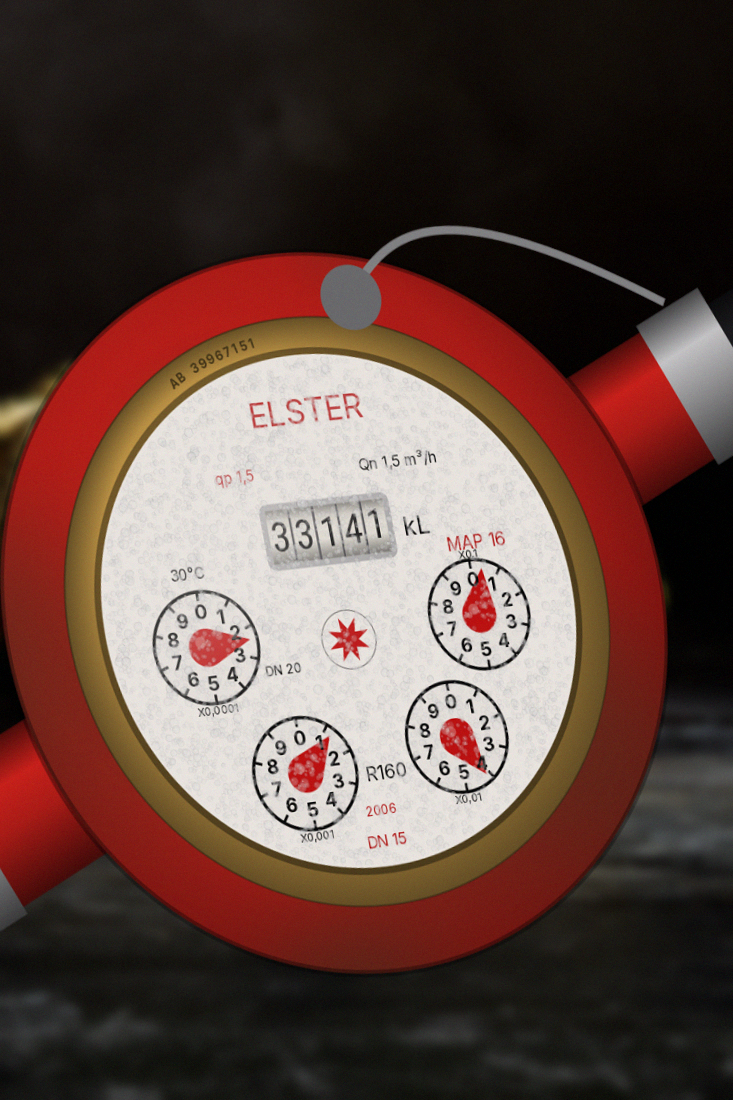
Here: 33141.0412 kL
